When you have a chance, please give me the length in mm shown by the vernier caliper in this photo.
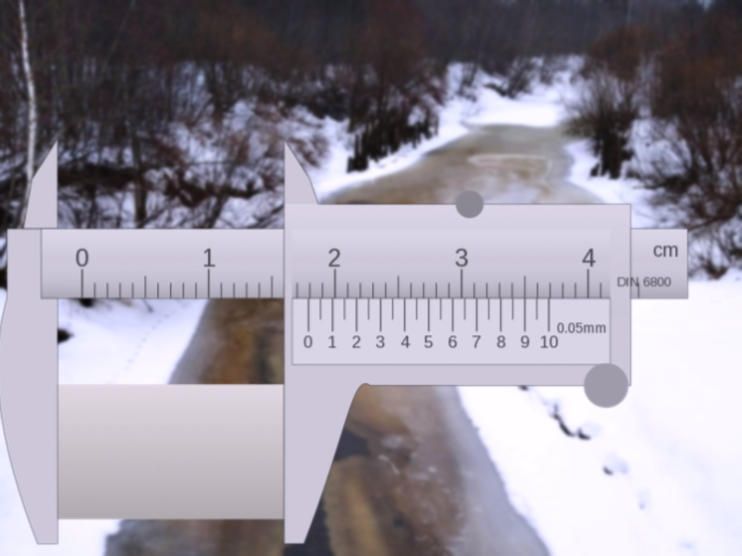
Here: 17.9 mm
